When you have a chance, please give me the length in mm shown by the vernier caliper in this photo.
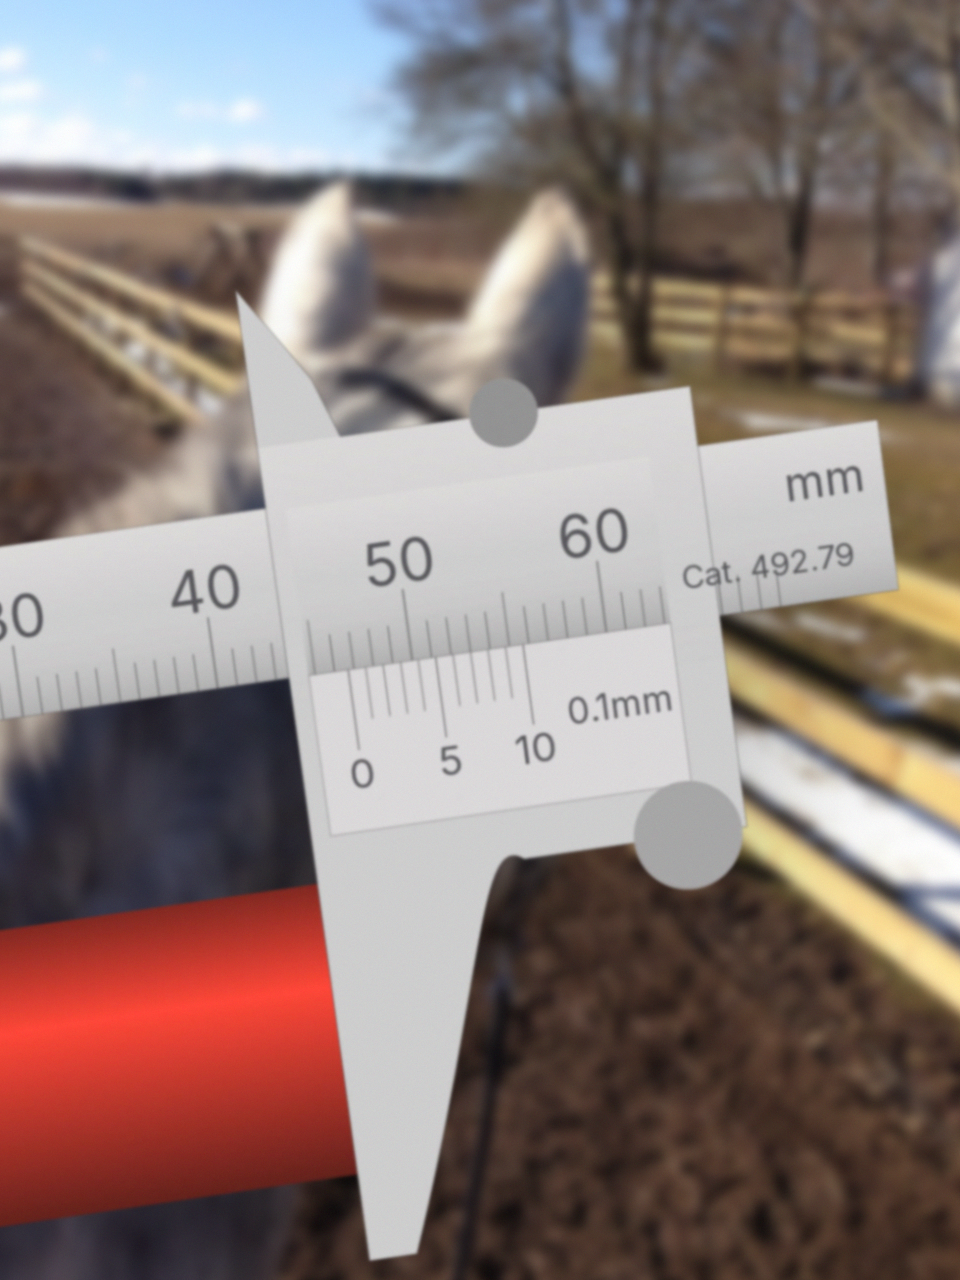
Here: 46.7 mm
